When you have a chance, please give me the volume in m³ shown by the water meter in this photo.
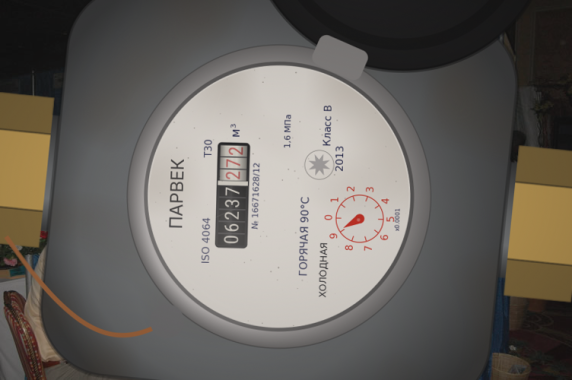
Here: 6237.2719 m³
